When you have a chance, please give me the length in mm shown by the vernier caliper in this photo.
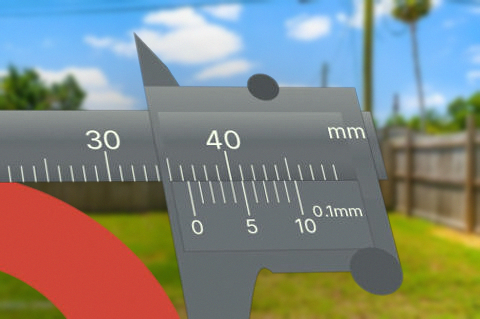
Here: 36.4 mm
